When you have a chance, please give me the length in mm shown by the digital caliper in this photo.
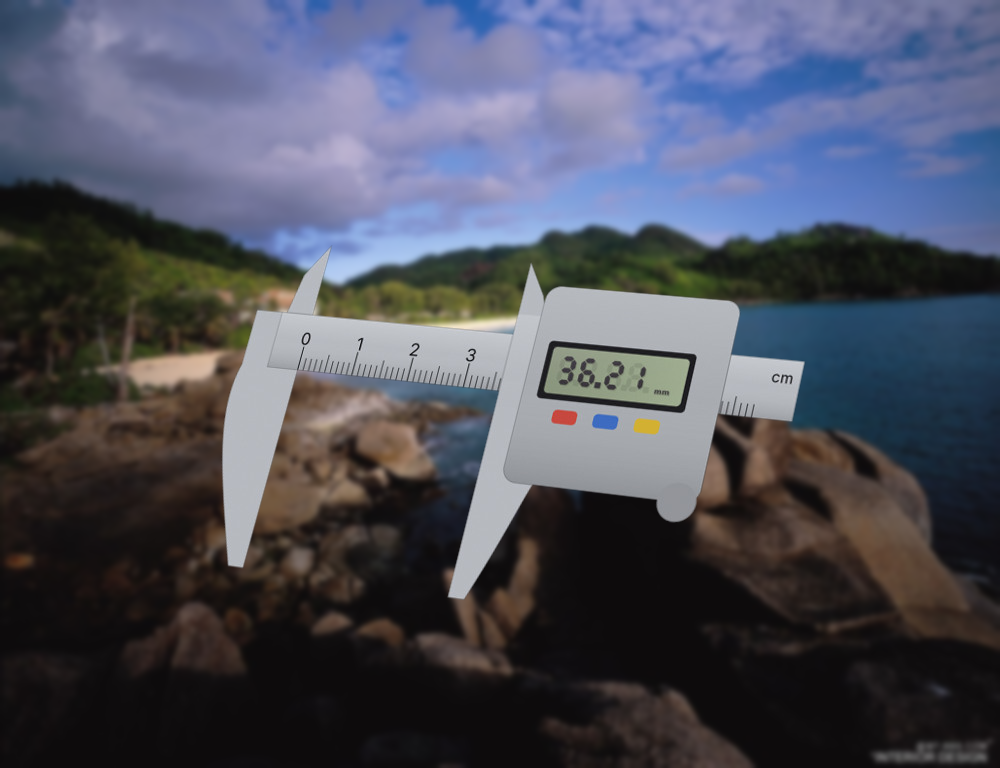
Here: 36.21 mm
